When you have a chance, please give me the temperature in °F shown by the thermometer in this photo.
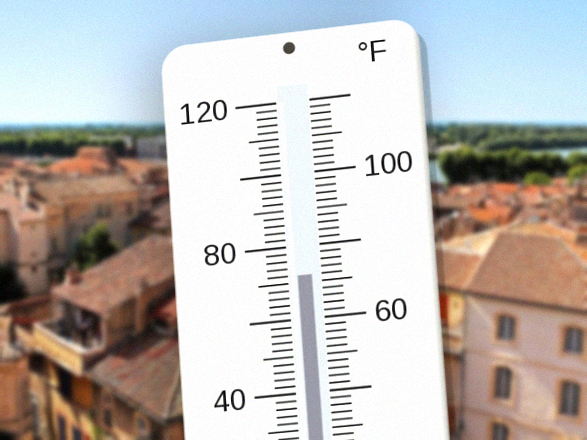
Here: 72 °F
